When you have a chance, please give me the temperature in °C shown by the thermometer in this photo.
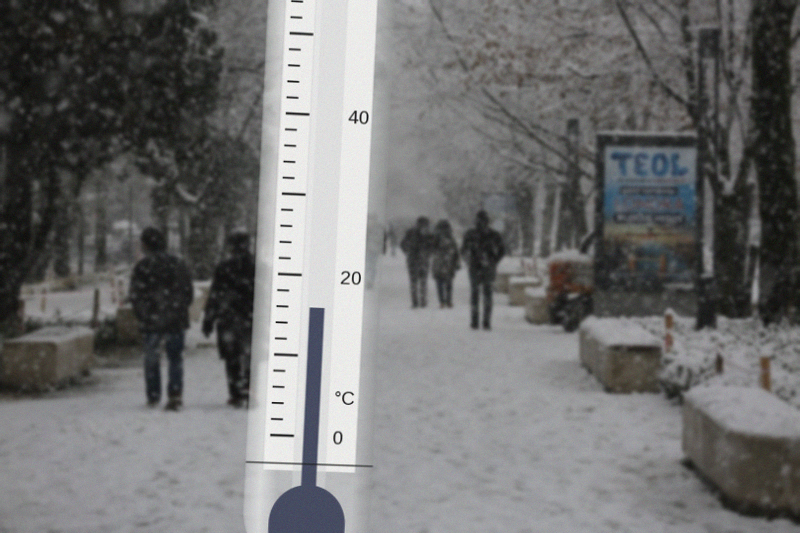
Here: 16 °C
